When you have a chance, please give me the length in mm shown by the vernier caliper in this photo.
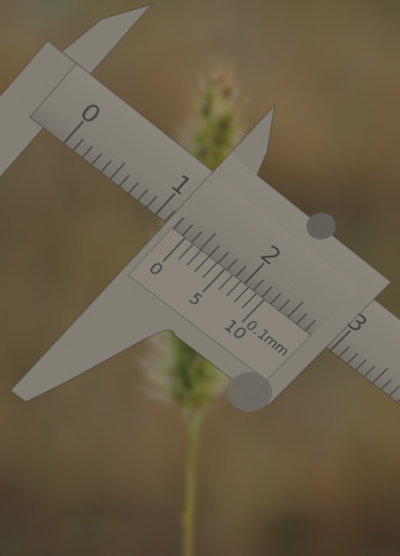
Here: 13.3 mm
